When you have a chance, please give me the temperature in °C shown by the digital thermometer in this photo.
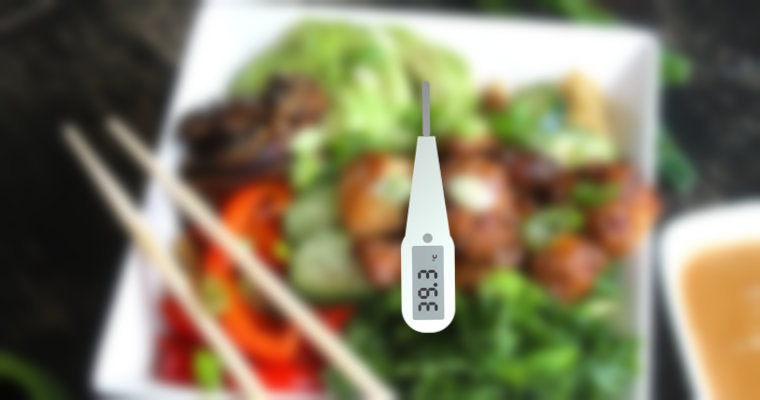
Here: 39.3 °C
